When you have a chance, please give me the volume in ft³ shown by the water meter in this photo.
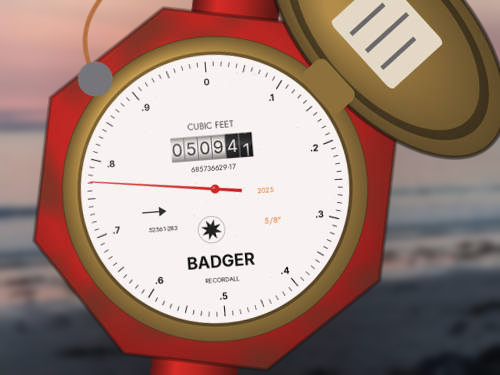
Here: 50940.77 ft³
